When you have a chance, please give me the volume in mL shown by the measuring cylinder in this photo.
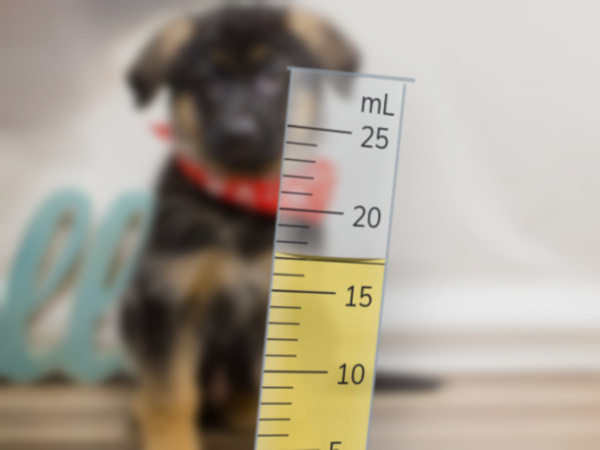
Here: 17 mL
